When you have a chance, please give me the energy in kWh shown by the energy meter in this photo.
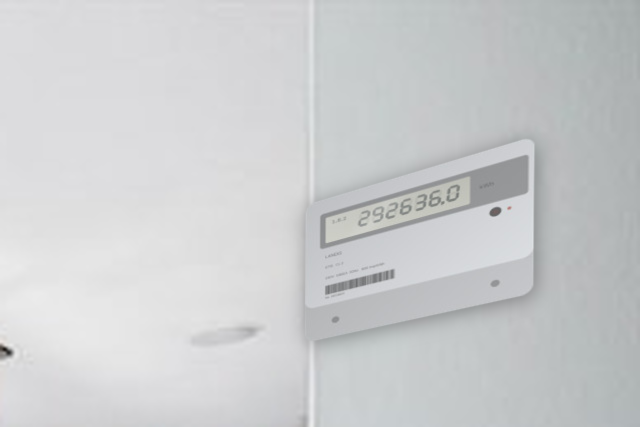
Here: 292636.0 kWh
